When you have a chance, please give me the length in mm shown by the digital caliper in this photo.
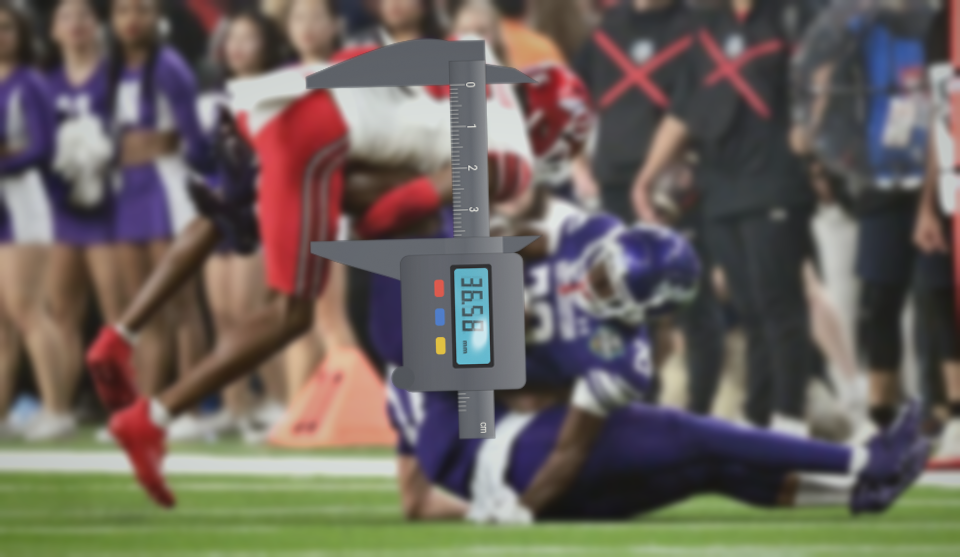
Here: 36.58 mm
